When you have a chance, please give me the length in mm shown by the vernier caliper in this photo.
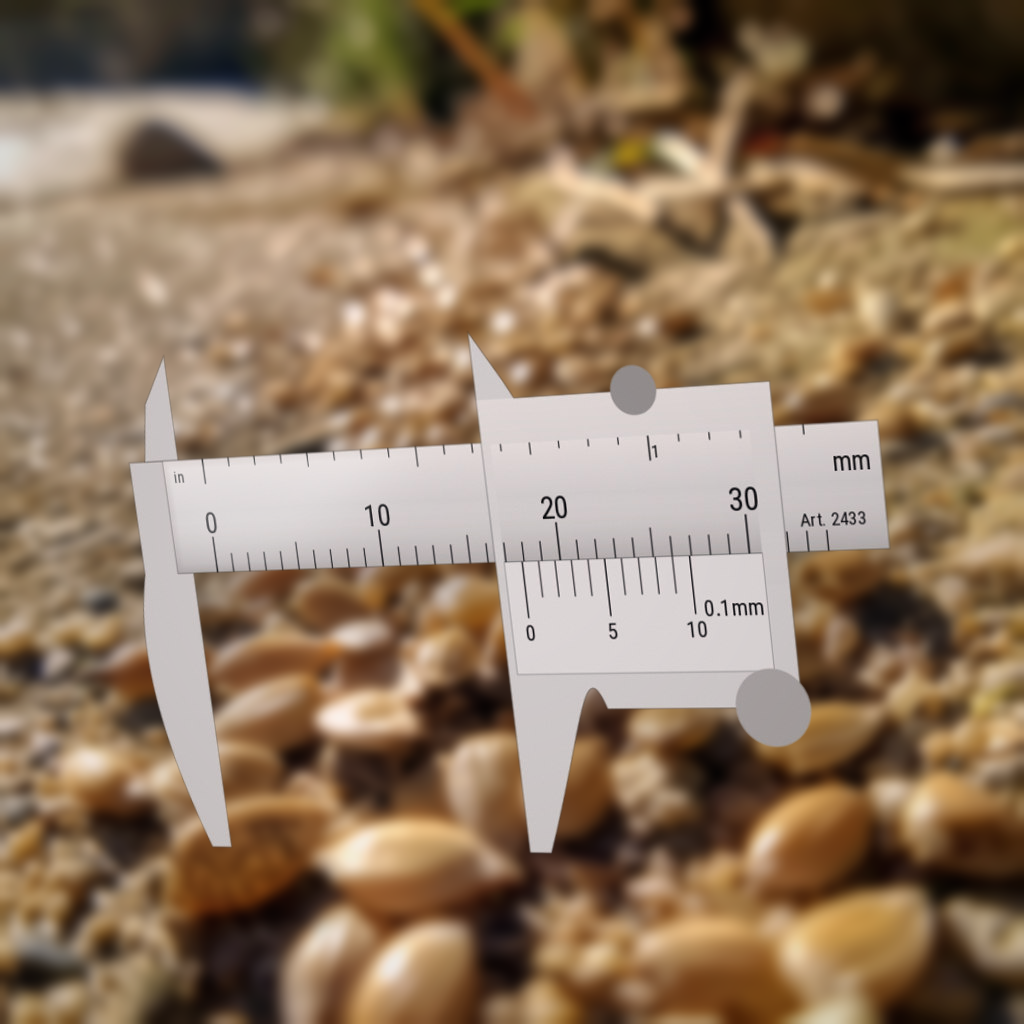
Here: 17.9 mm
